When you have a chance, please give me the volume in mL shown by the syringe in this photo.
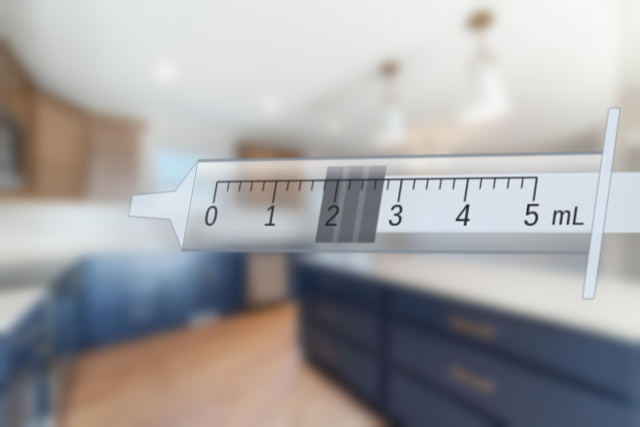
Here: 1.8 mL
